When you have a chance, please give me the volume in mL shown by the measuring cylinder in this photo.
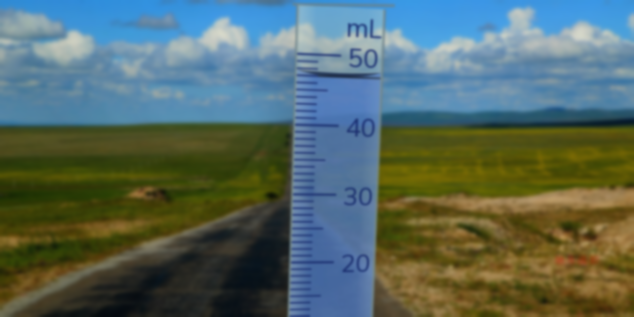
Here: 47 mL
